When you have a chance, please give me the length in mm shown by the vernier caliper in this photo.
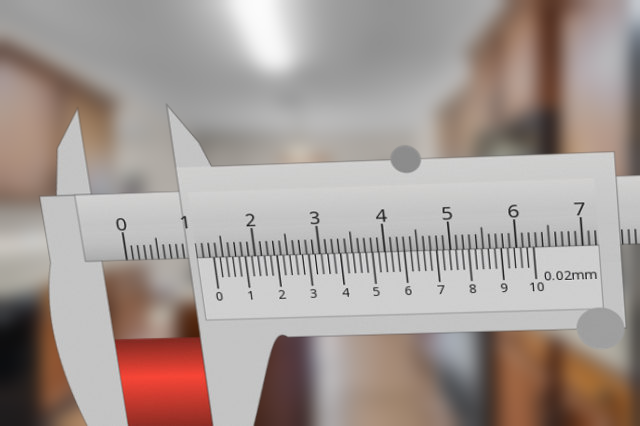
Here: 13.6 mm
